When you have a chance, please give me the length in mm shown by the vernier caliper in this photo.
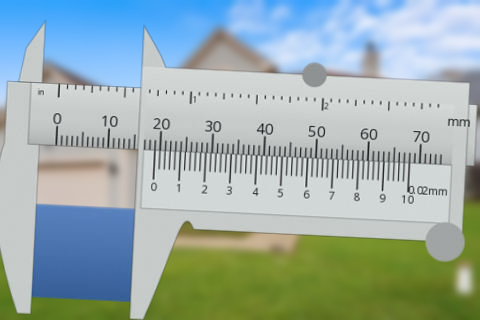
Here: 19.0 mm
